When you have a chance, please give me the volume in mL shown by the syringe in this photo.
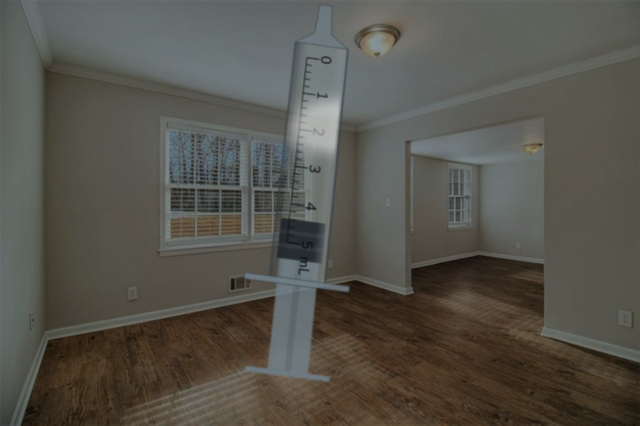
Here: 4.4 mL
